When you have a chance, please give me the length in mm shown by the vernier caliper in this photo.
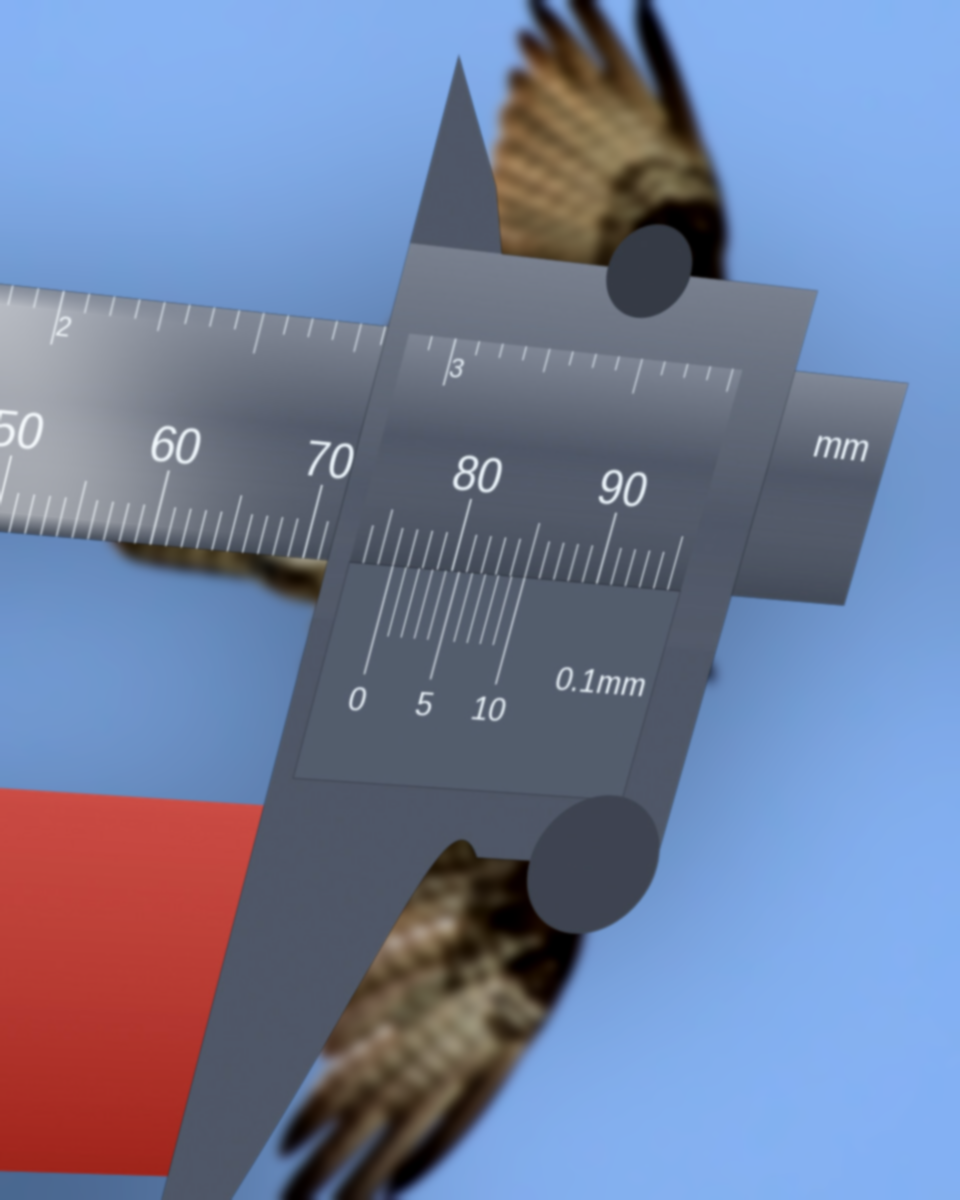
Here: 76.0 mm
